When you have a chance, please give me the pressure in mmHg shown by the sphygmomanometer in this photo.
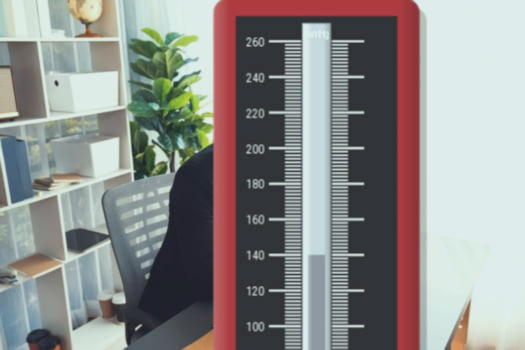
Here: 140 mmHg
